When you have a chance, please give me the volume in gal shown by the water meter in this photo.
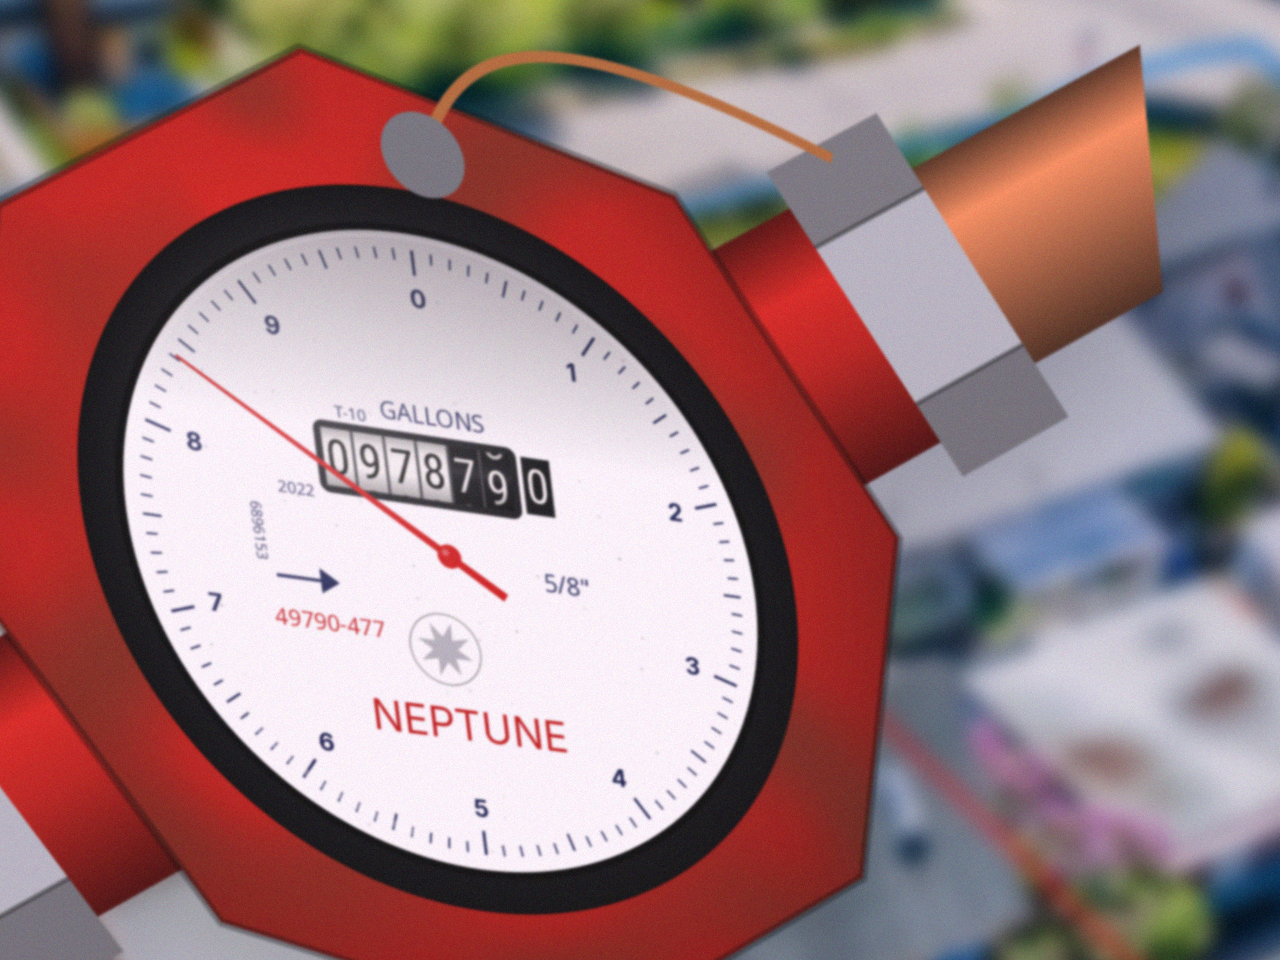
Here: 978788.4 gal
